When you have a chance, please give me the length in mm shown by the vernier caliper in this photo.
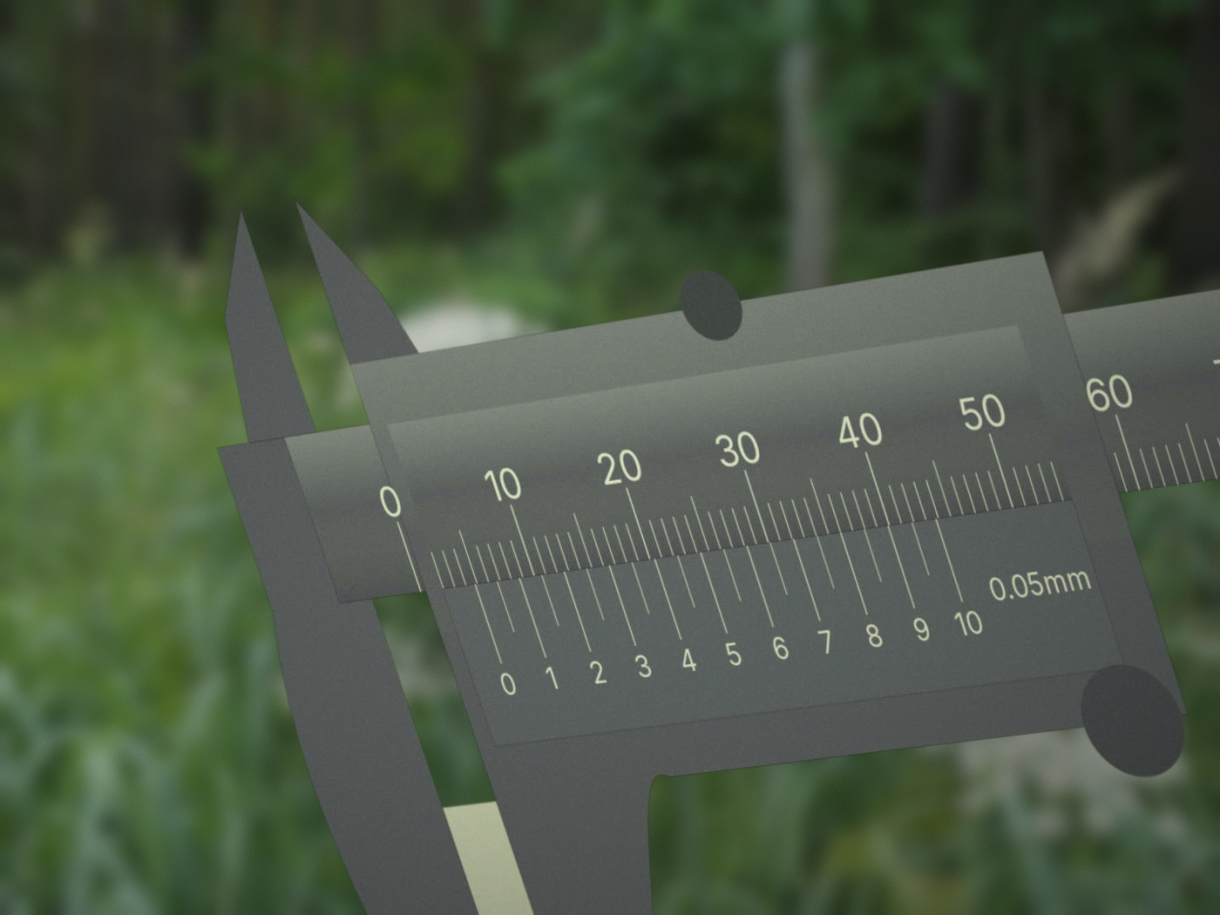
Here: 4.8 mm
